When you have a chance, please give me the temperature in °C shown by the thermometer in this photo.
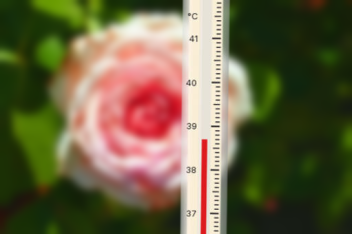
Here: 38.7 °C
